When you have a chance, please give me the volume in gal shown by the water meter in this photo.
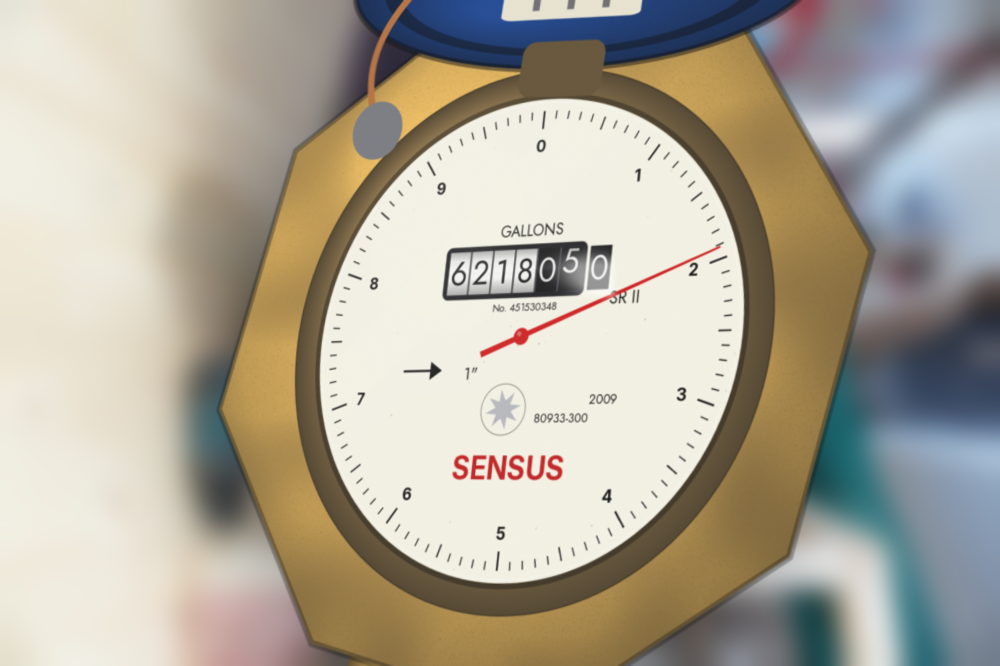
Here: 6218051.9 gal
